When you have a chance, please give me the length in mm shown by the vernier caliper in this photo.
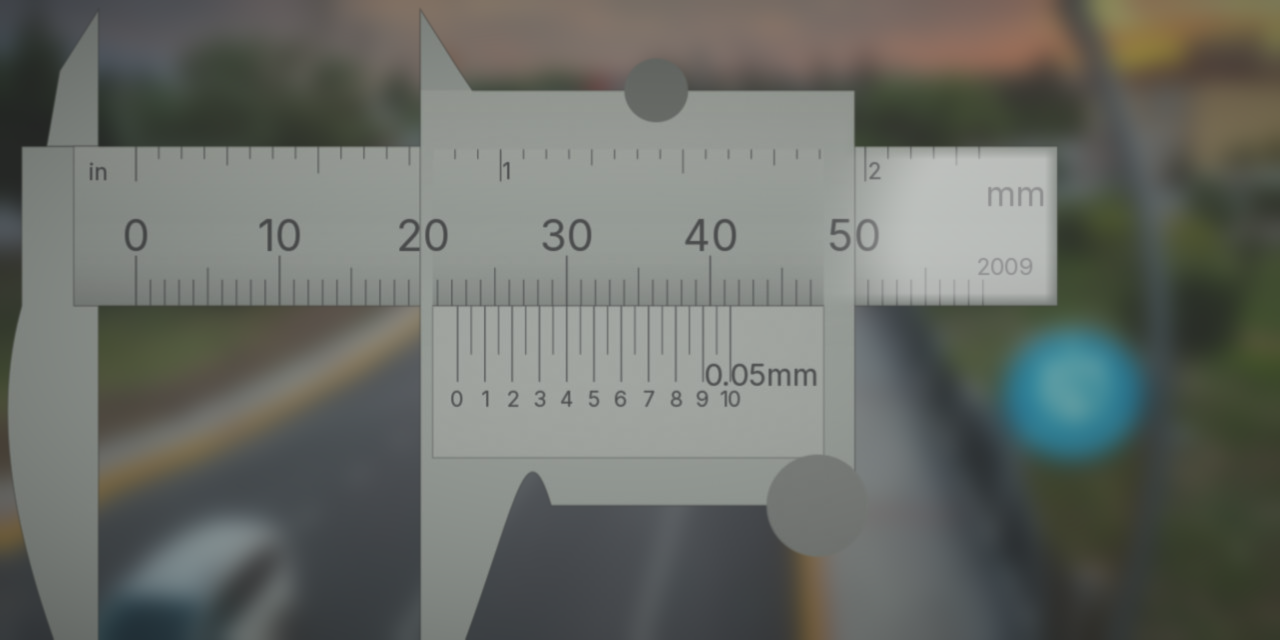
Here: 22.4 mm
